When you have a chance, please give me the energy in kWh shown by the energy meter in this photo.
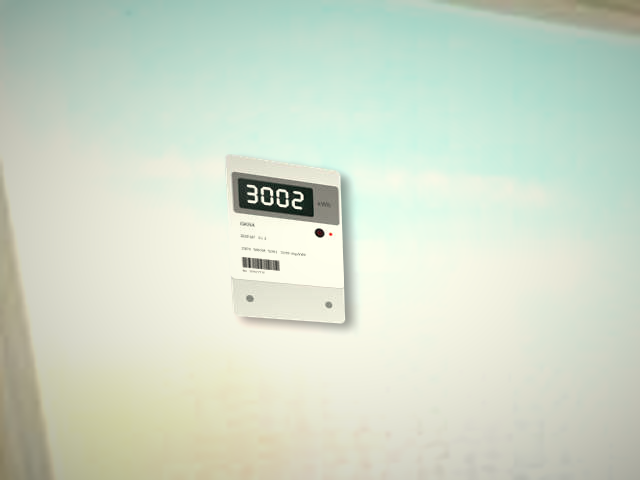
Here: 3002 kWh
